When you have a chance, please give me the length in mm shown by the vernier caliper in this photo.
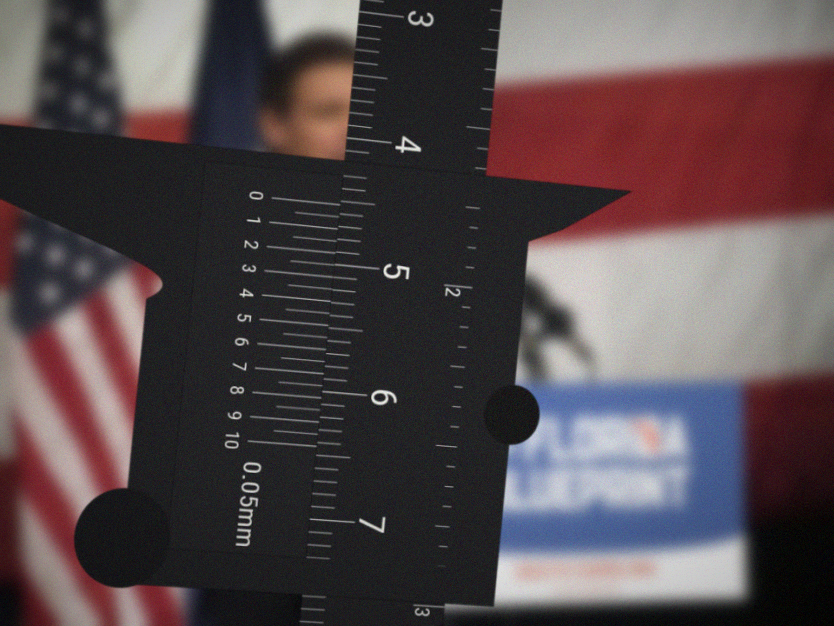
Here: 45.3 mm
